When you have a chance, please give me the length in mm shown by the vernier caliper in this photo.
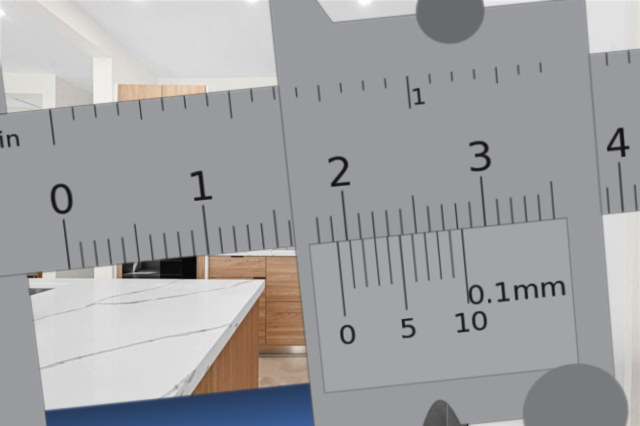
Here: 19.3 mm
